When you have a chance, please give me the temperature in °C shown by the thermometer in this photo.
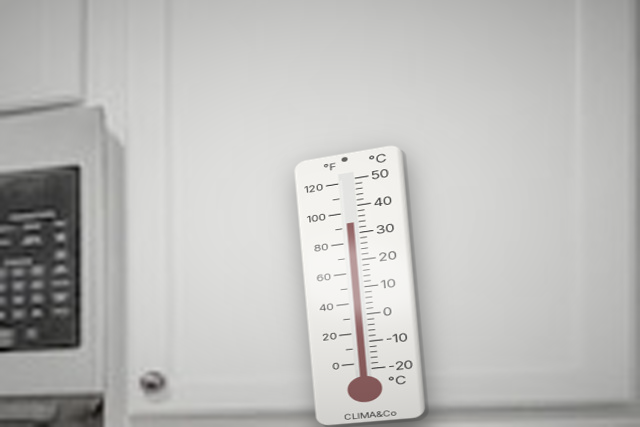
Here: 34 °C
